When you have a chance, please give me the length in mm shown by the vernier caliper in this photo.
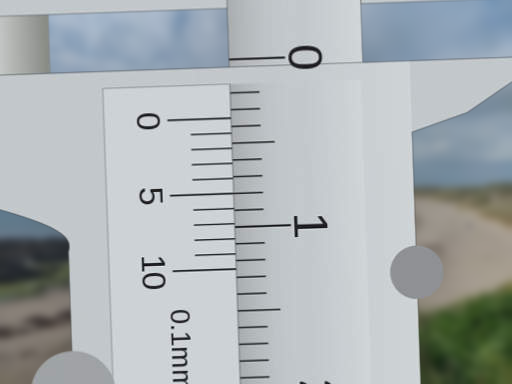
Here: 3.5 mm
